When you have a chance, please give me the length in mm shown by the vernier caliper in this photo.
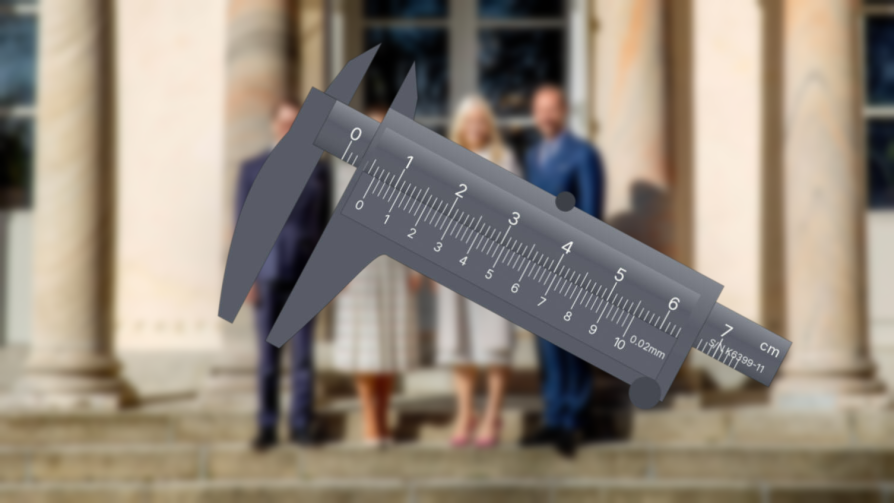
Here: 6.2 mm
